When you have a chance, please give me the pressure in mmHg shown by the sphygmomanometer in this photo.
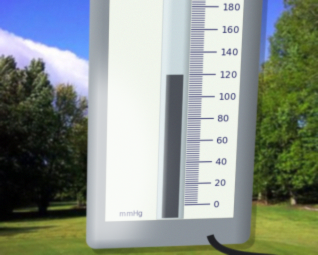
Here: 120 mmHg
